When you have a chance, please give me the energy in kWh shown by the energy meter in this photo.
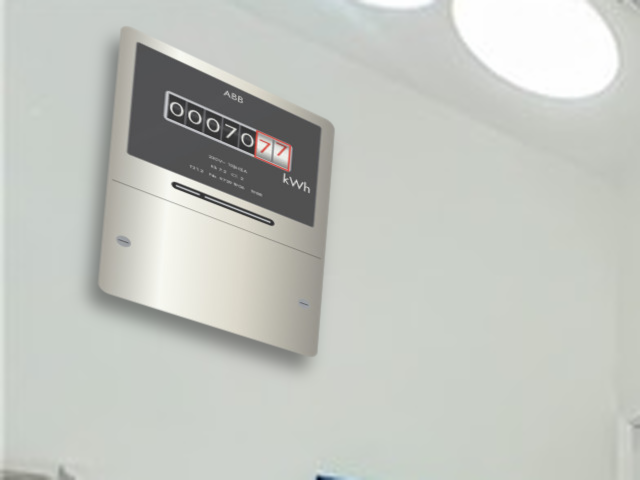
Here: 70.77 kWh
